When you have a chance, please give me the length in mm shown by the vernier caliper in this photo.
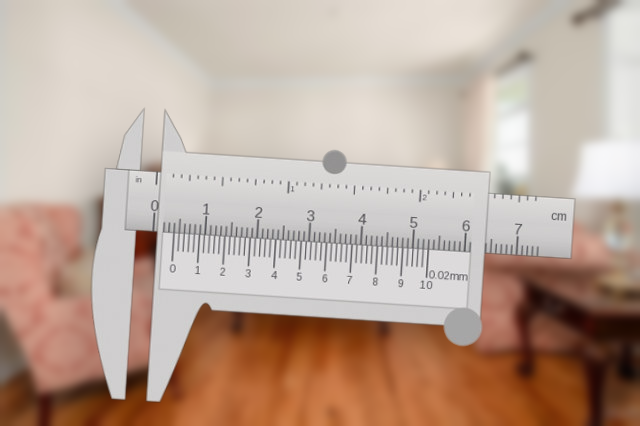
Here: 4.0 mm
